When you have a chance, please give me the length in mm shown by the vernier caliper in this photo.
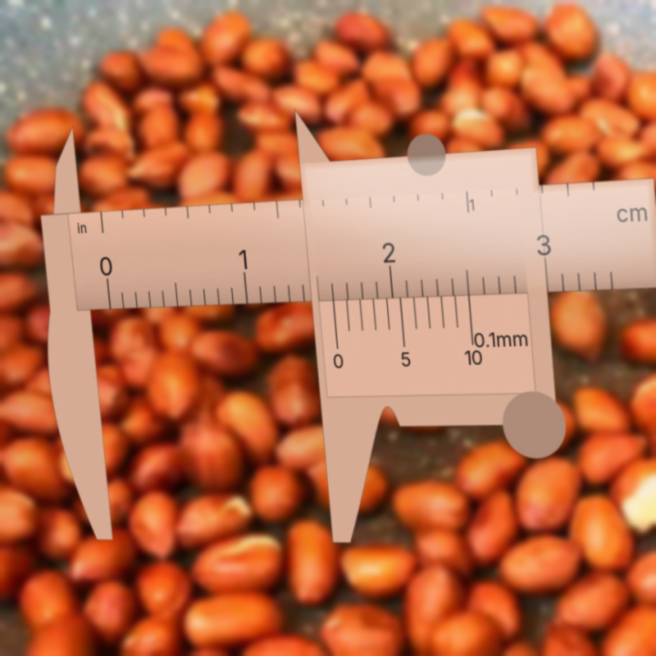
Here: 16.0 mm
